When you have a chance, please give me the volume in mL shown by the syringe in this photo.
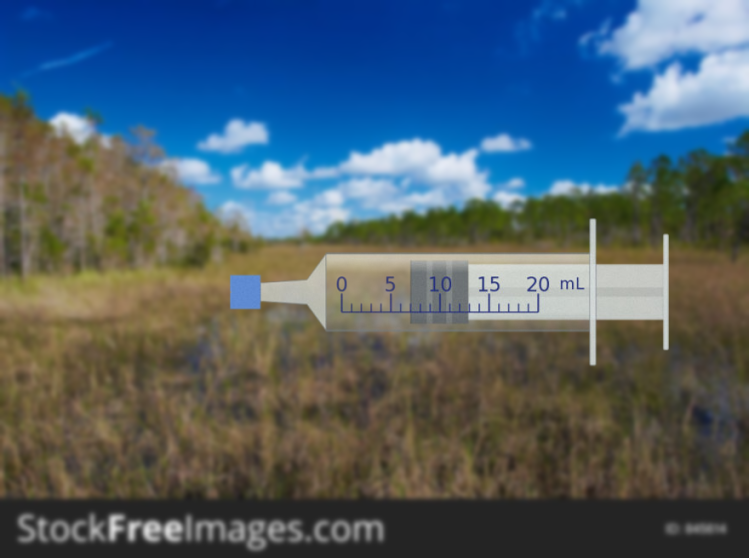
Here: 7 mL
